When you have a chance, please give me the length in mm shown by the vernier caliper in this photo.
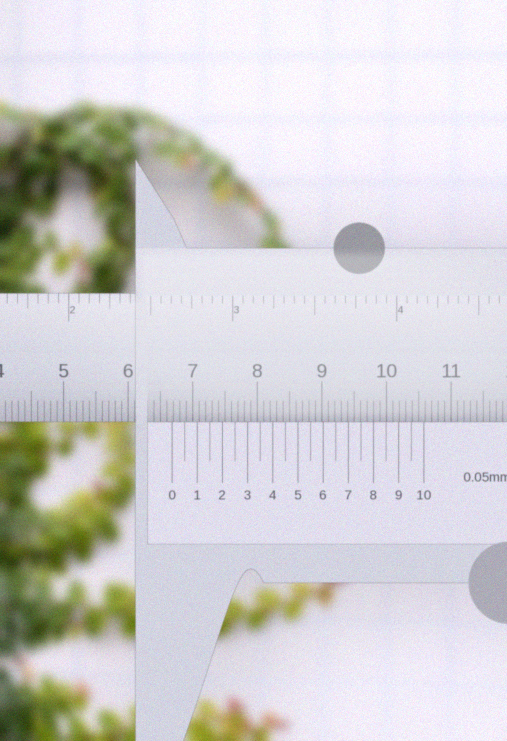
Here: 66.8 mm
